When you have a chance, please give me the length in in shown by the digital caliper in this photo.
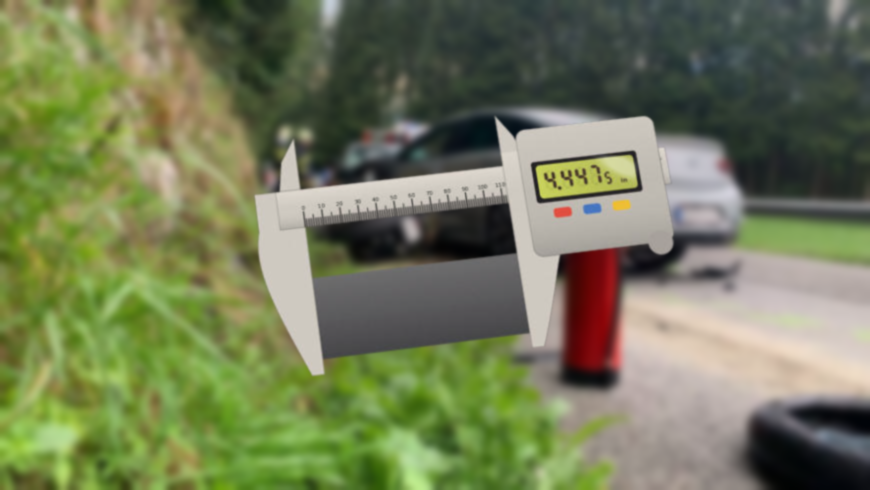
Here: 4.4475 in
